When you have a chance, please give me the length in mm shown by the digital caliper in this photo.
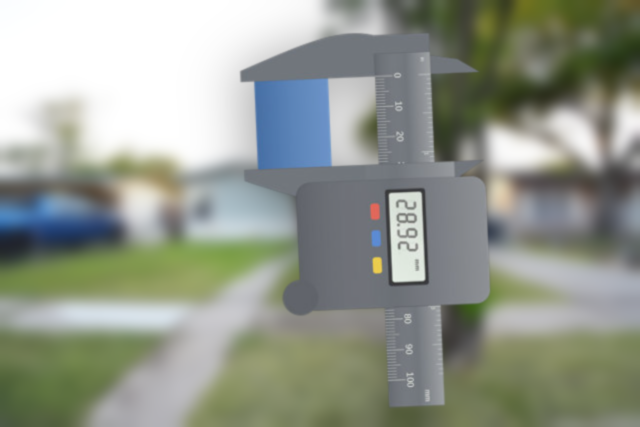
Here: 28.92 mm
